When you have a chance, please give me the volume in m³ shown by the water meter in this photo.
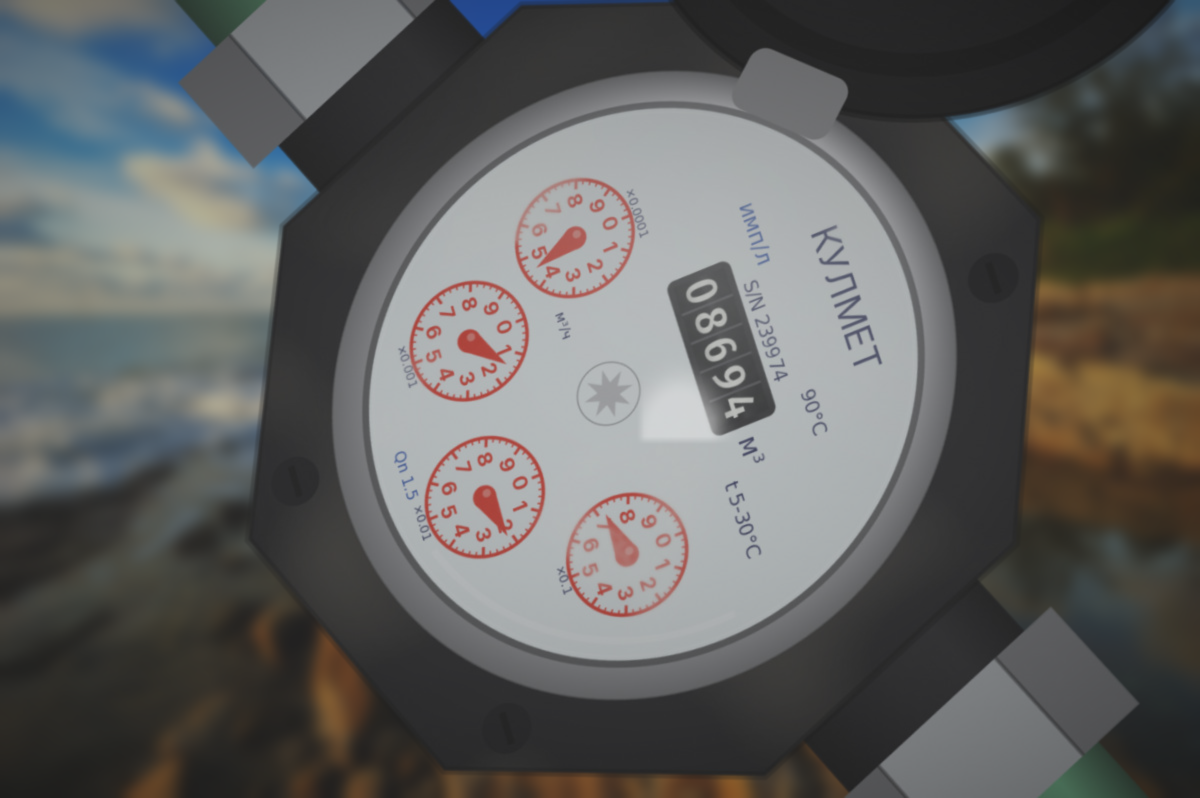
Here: 8694.7214 m³
